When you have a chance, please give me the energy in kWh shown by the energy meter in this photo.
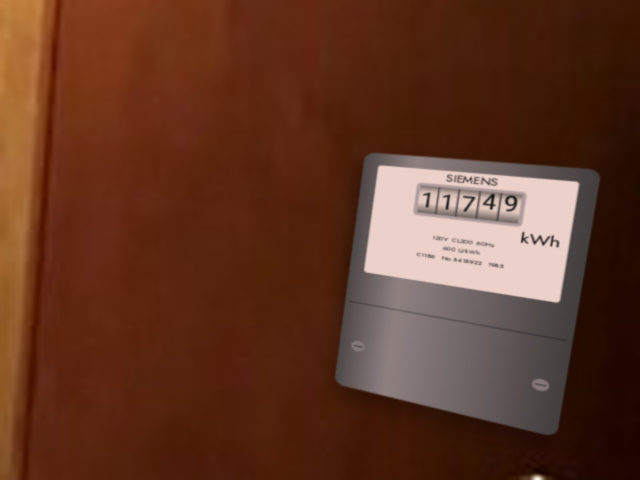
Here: 11749 kWh
